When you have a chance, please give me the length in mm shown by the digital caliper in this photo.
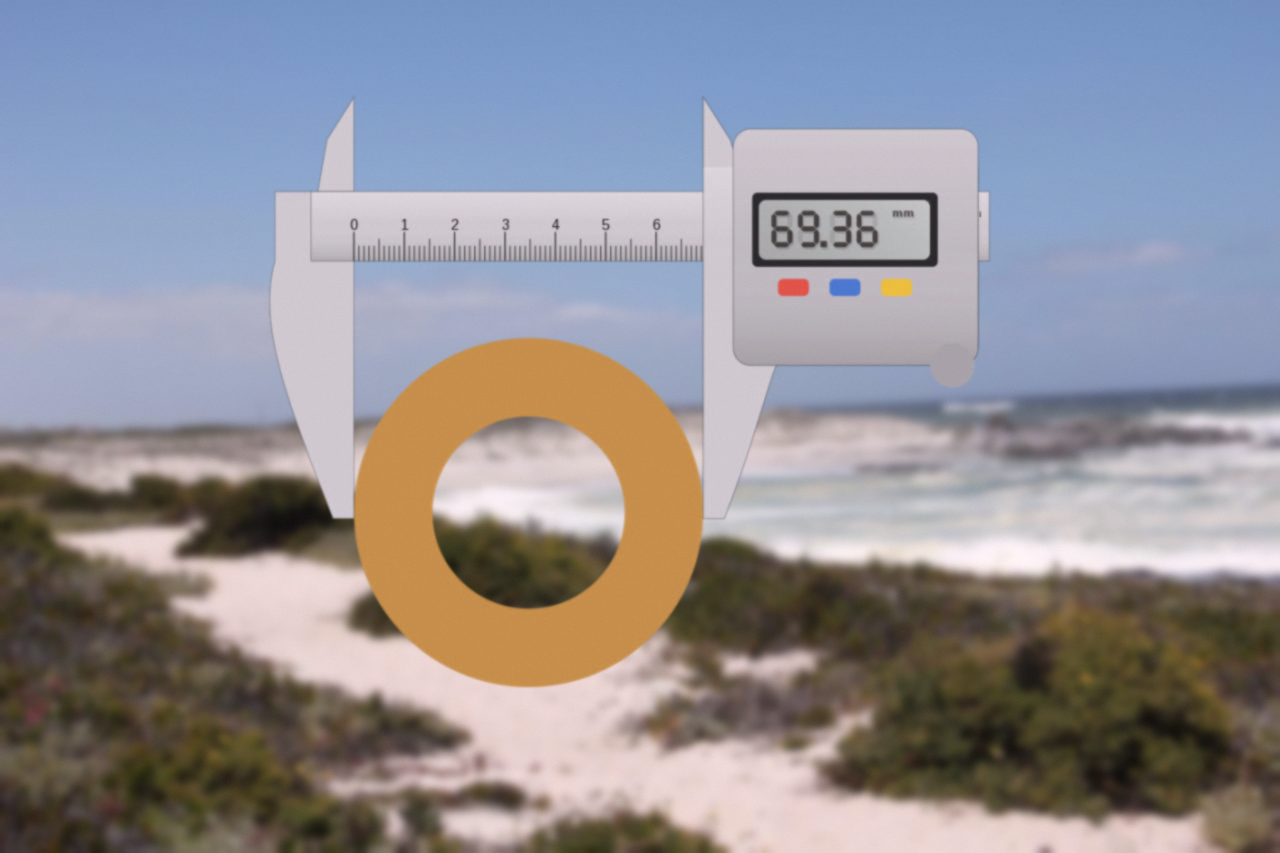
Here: 69.36 mm
